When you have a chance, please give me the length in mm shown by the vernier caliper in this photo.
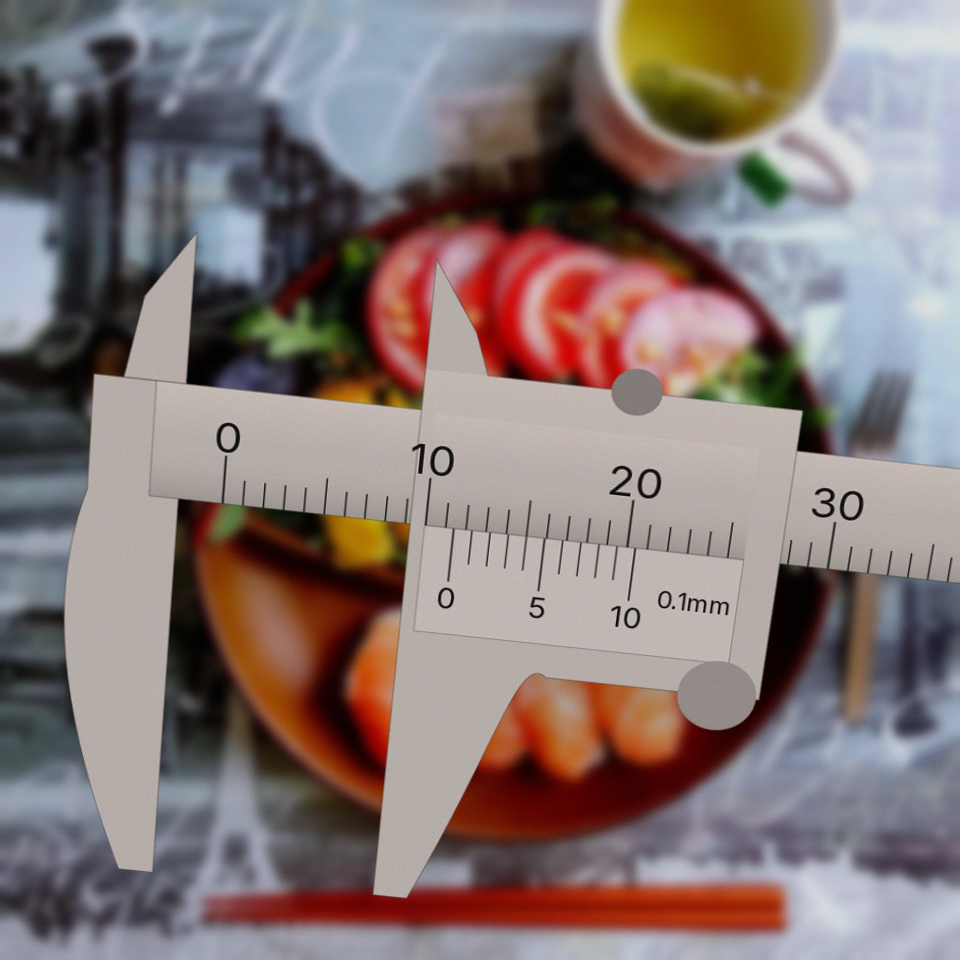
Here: 11.4 mm
